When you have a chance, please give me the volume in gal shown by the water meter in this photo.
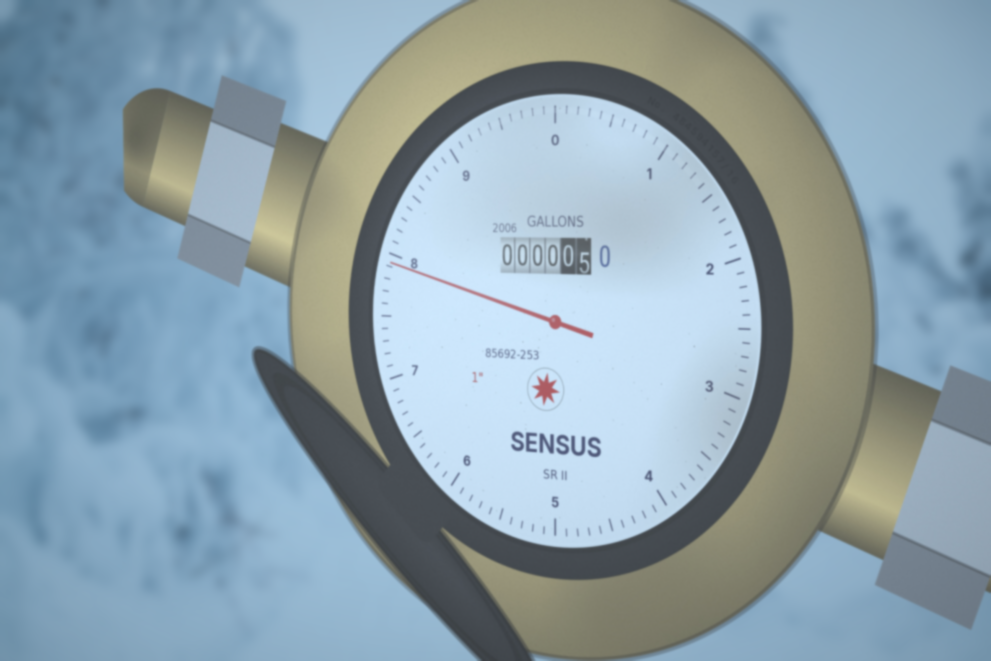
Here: 47.9 gal
